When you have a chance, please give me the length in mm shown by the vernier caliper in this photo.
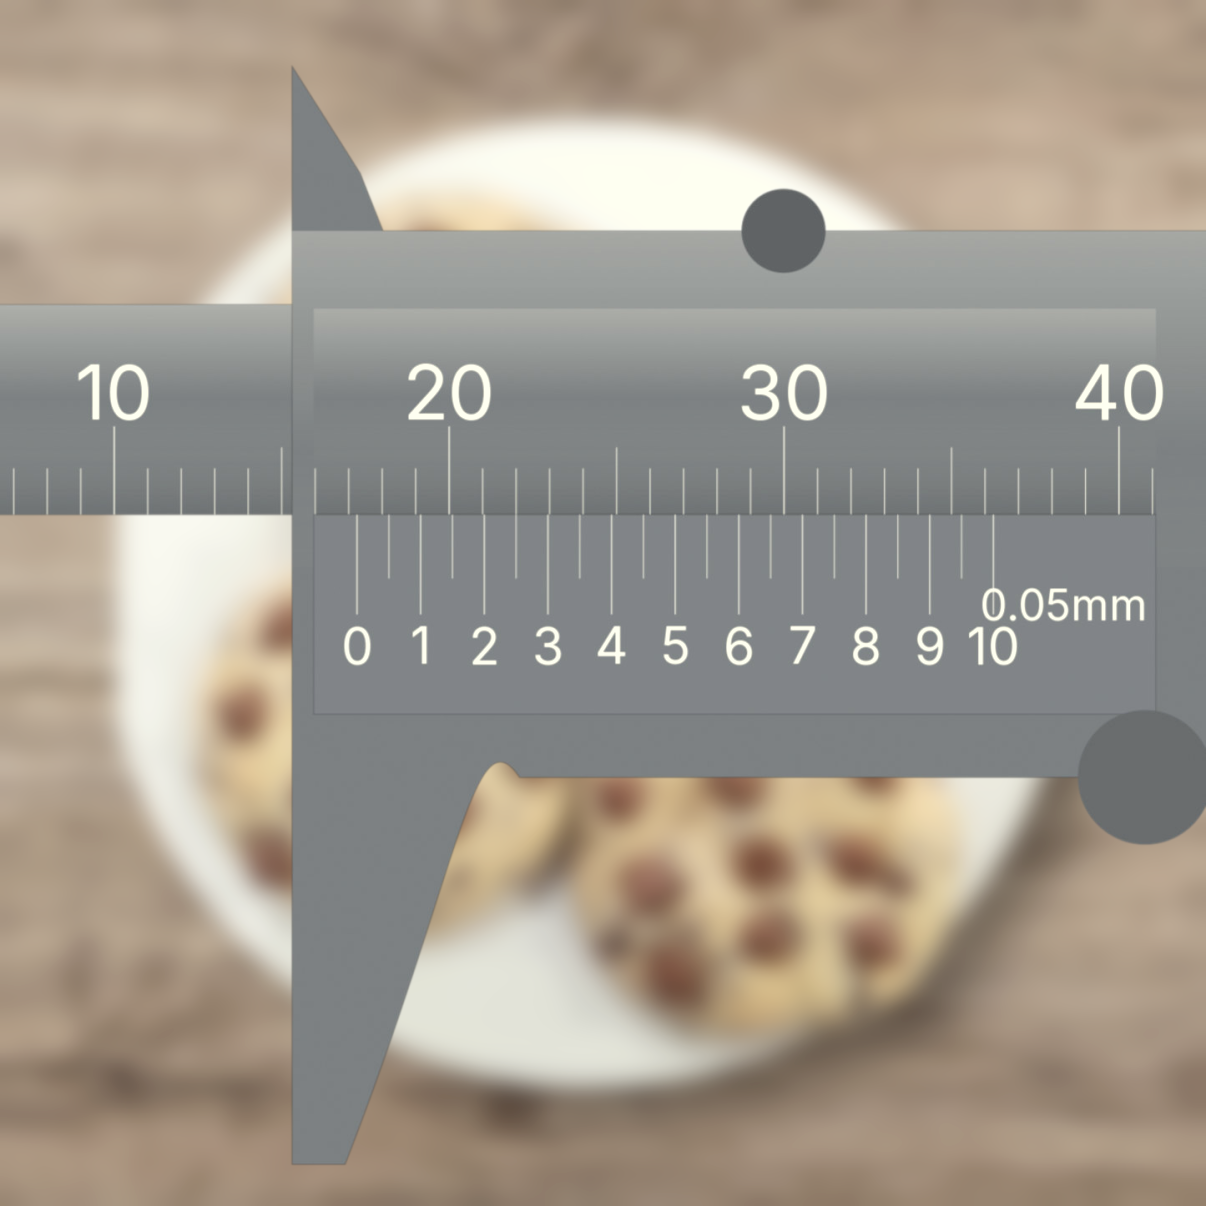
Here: 17.25 mm
